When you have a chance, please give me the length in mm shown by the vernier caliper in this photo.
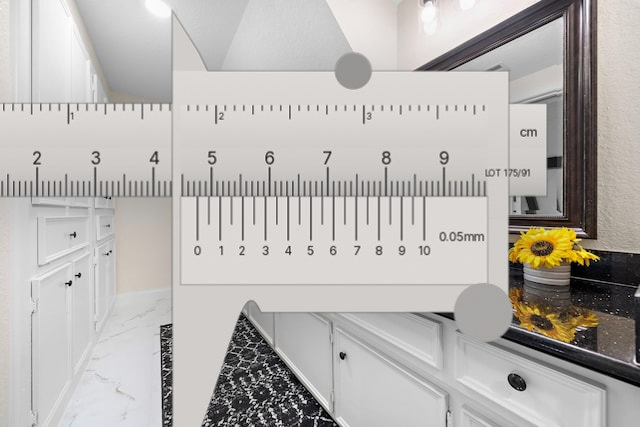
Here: 47.6 mm
